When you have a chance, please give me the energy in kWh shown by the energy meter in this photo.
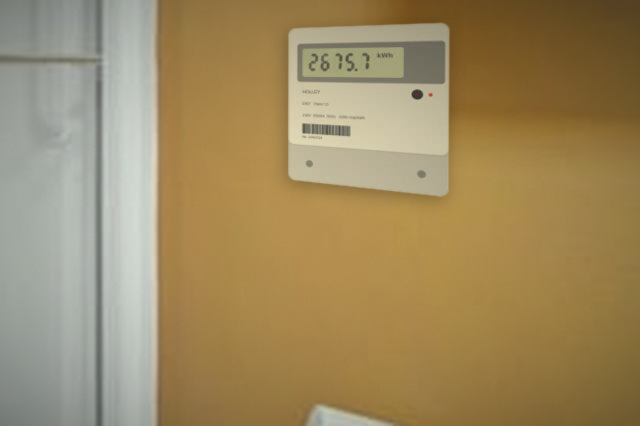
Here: 2675.7 kWh
